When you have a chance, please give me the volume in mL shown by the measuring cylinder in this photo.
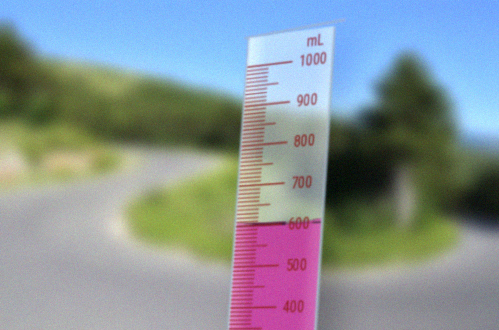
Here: 600 mL
